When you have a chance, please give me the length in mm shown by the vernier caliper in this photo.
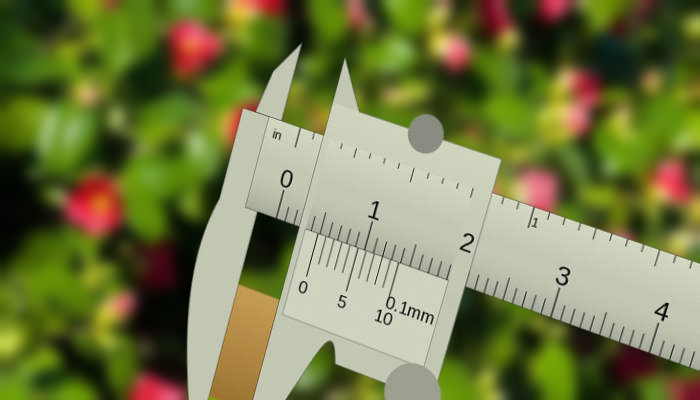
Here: 4.8 mm
